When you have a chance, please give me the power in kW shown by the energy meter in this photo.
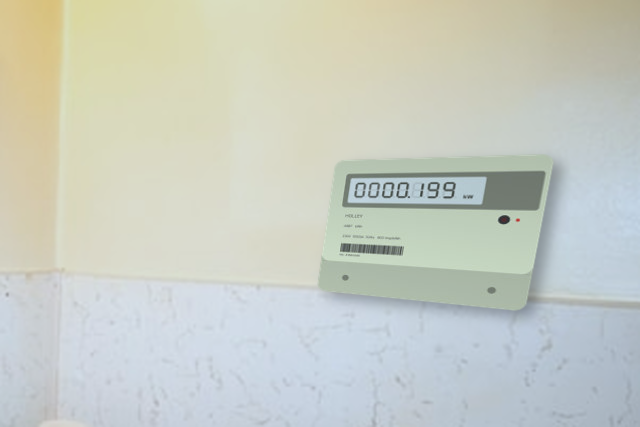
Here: 0.199 kW
